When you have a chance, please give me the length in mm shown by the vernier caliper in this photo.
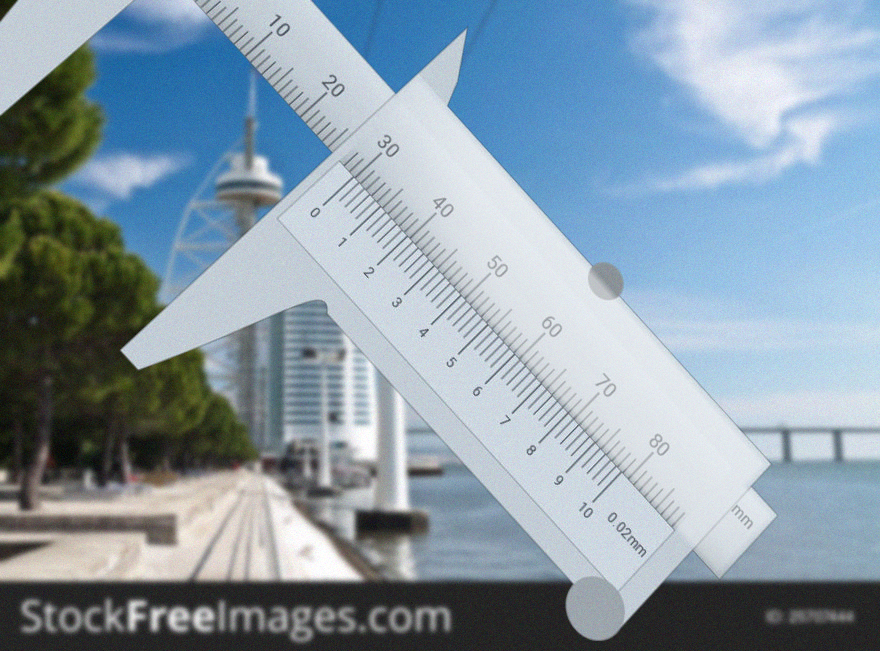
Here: 29.8 mm
